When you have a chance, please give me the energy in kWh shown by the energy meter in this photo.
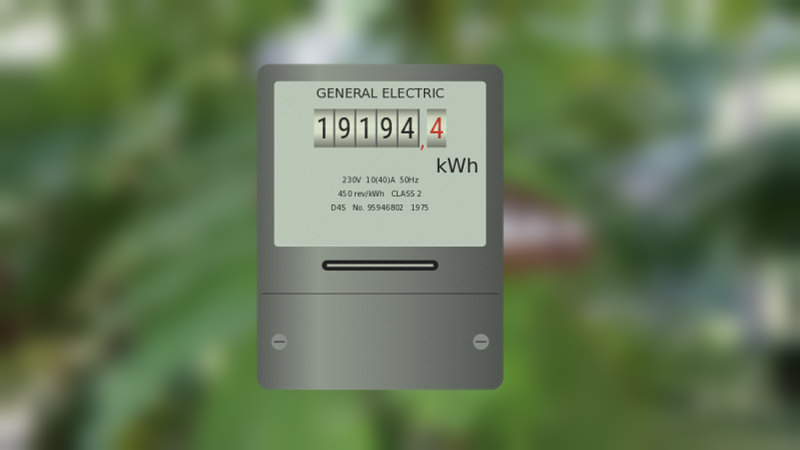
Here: 19194.4 kWh
